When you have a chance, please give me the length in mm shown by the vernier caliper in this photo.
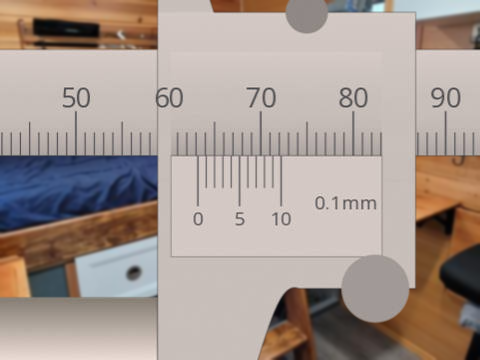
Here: 63.2 mm
